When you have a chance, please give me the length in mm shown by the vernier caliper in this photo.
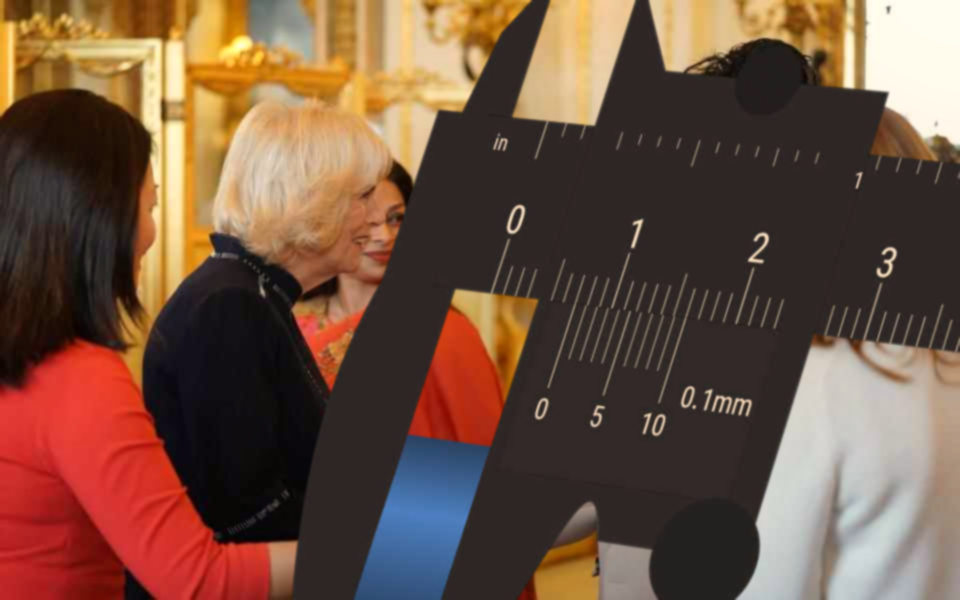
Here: 7.0 mm
